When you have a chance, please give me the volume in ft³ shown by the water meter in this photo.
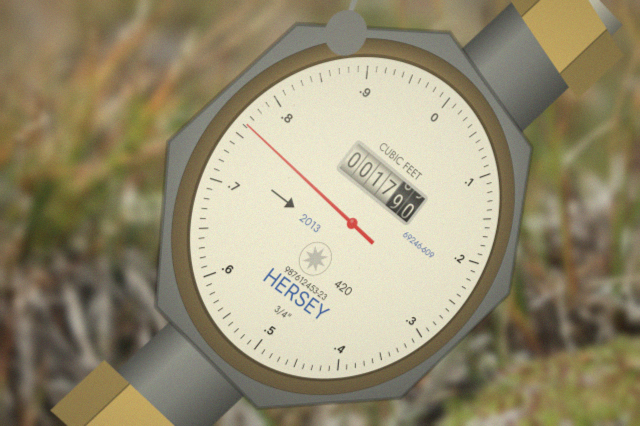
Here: 1789.76 ft³
